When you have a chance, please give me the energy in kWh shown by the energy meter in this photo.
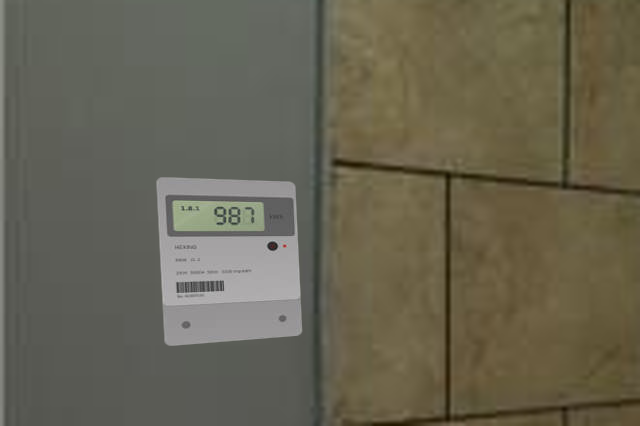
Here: 987 kWh
